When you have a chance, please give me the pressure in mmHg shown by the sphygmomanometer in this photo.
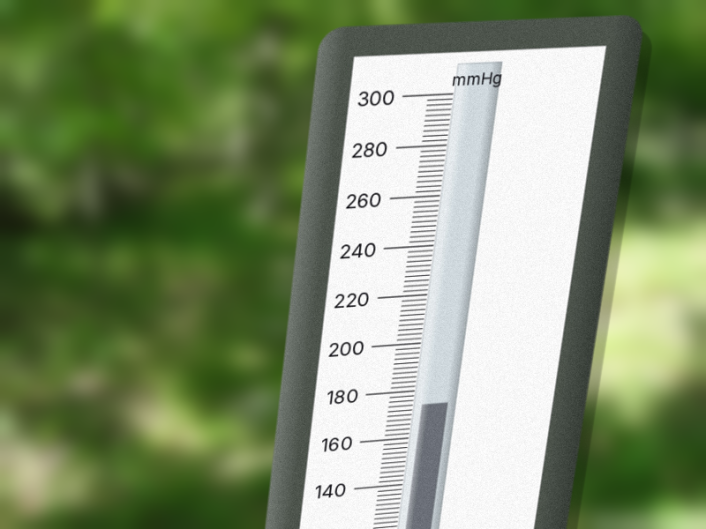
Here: 174 mmHg
